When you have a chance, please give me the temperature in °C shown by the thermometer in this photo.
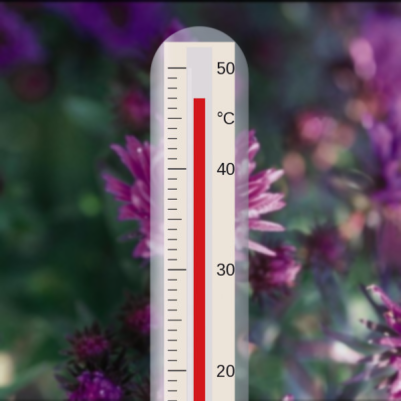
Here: 47 °C
